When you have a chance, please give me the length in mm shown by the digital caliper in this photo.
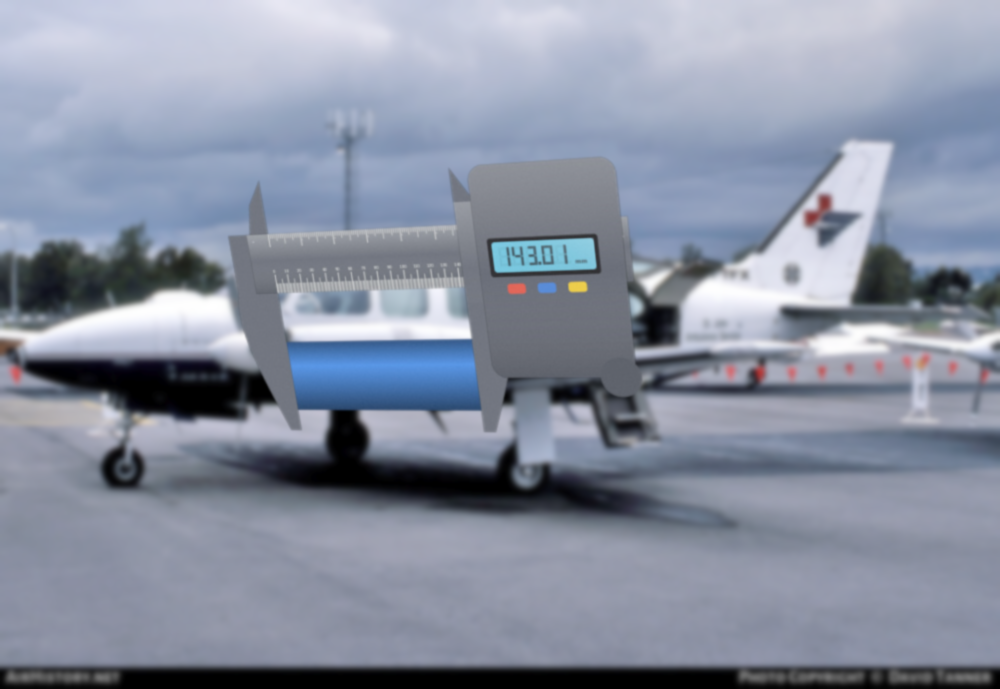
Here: 143.01 mm
